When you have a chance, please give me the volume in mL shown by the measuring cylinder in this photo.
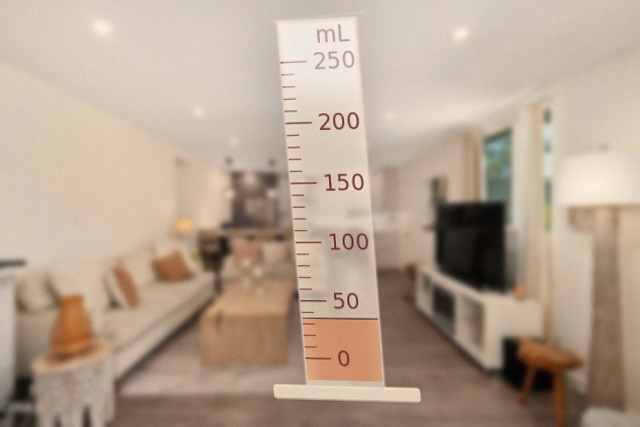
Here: 35 mL
